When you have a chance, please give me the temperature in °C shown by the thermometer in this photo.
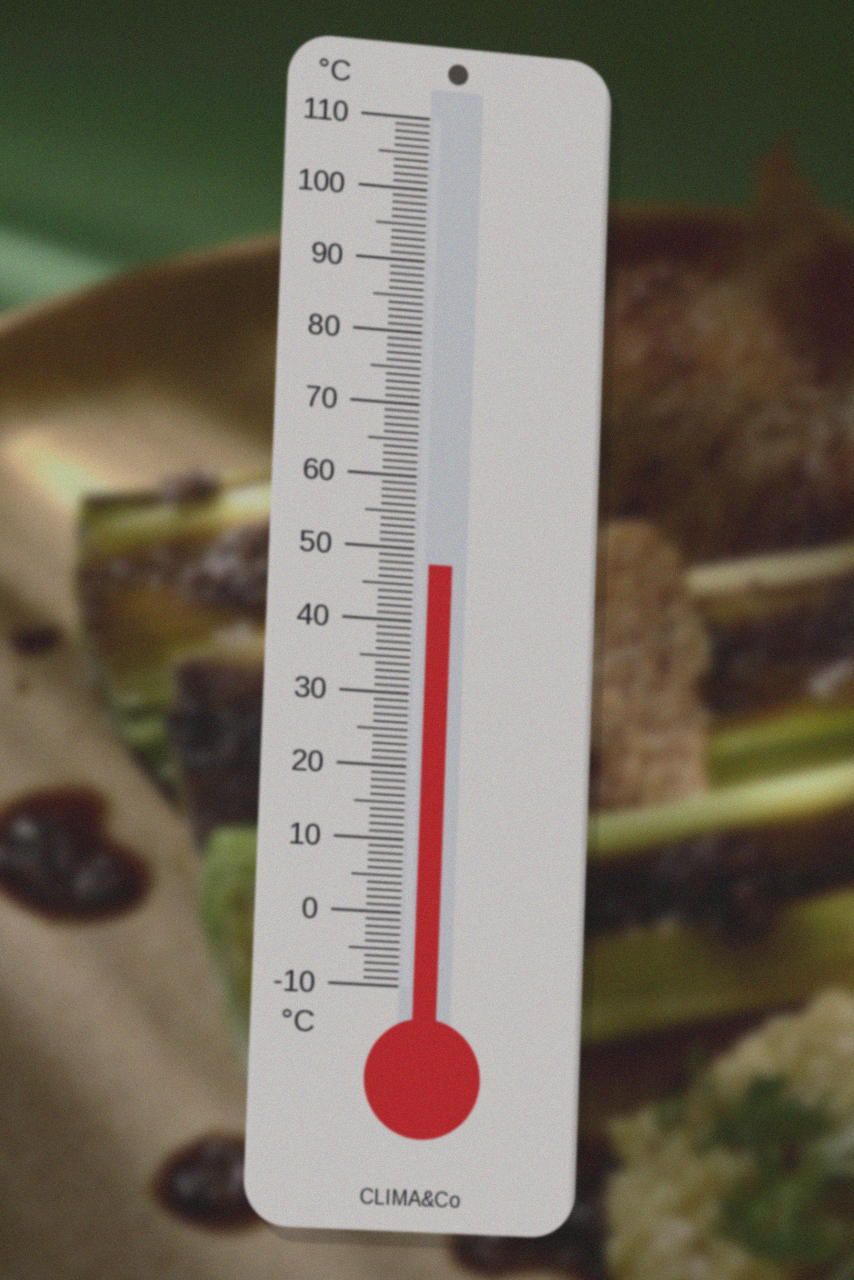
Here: 48 °C
